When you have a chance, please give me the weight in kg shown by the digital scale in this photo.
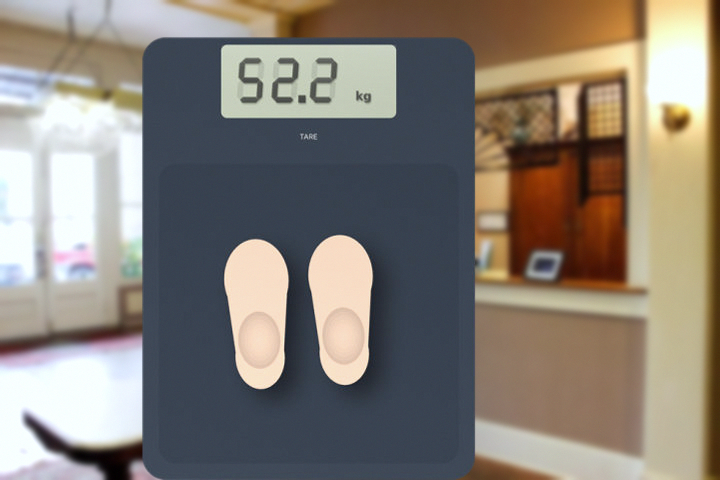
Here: 52.2 kg
